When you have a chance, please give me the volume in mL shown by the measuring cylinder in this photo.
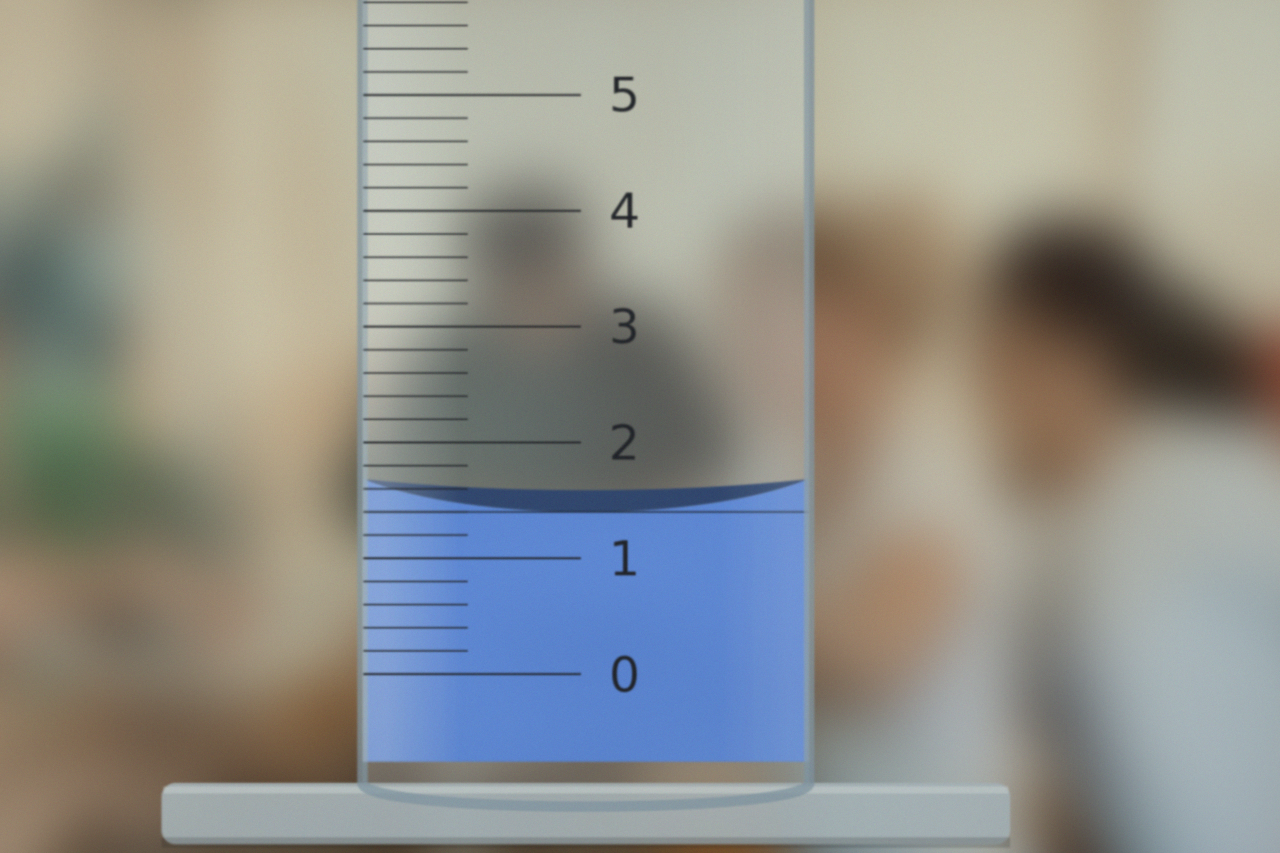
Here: 1.4 mL
